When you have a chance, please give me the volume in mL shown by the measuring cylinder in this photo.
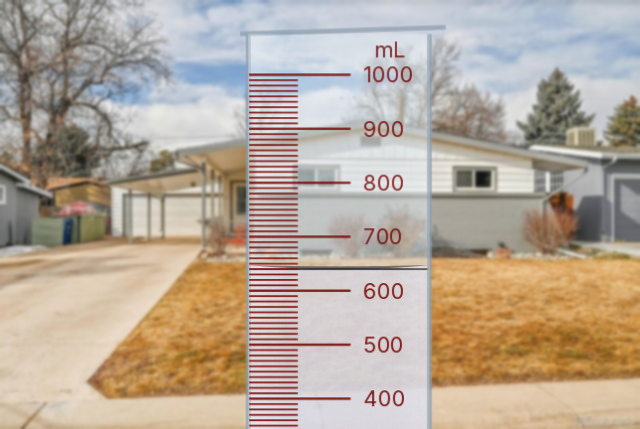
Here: 640 mL
